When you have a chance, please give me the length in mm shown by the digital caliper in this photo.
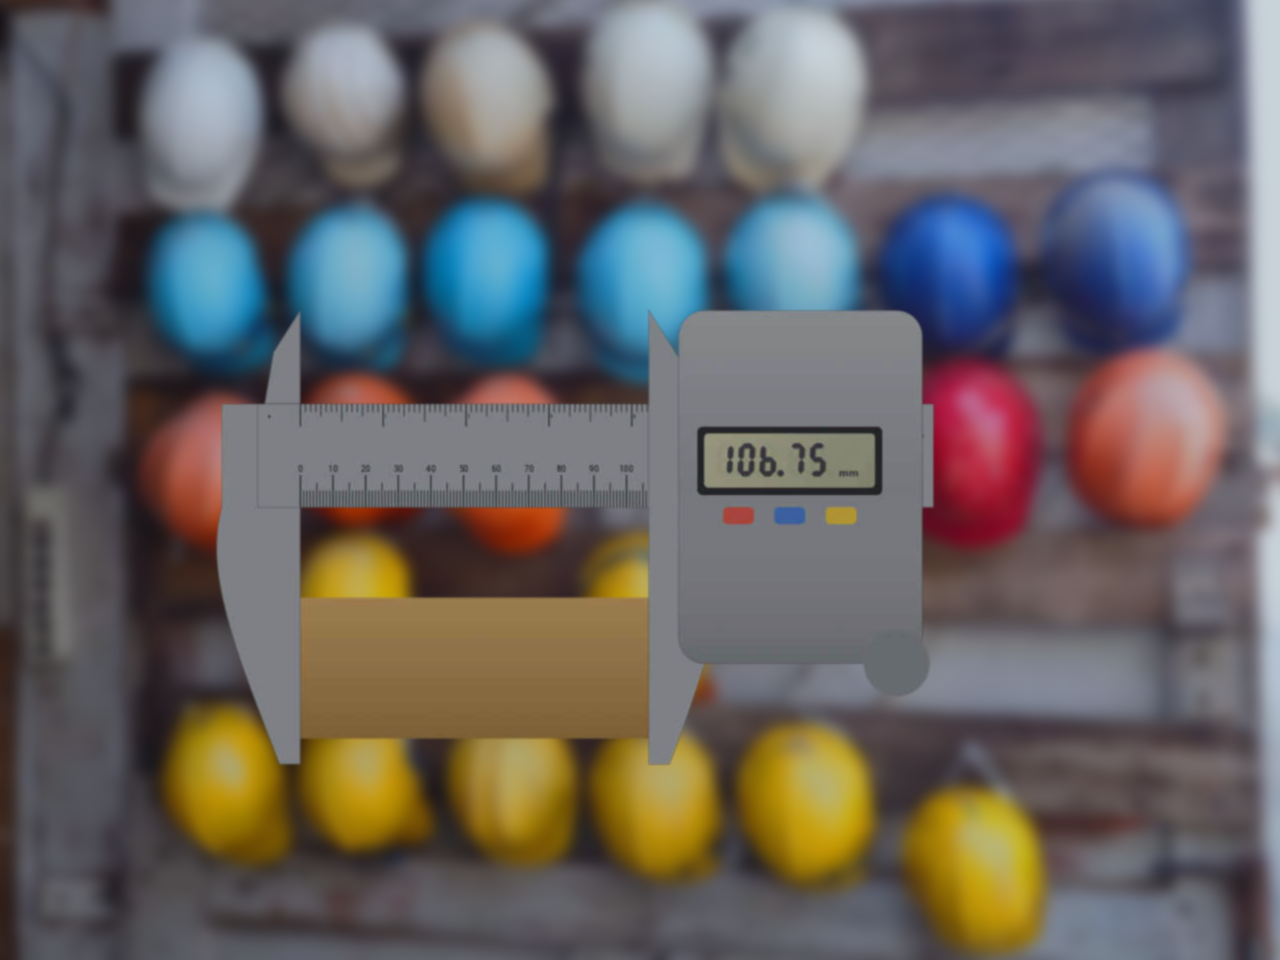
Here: 106.75 mm
